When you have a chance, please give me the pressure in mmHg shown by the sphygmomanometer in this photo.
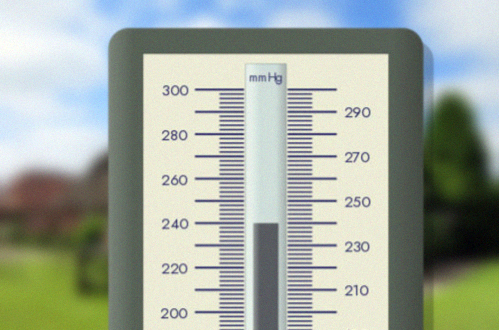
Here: 240 mmHg
